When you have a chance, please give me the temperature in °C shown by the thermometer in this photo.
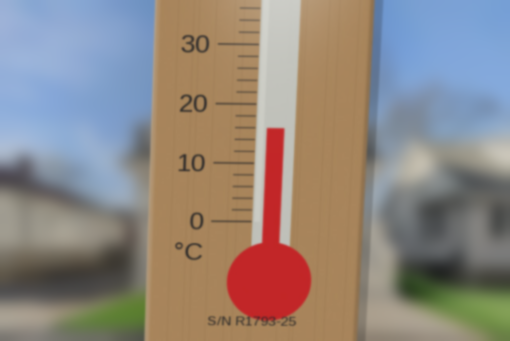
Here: 16 °C
